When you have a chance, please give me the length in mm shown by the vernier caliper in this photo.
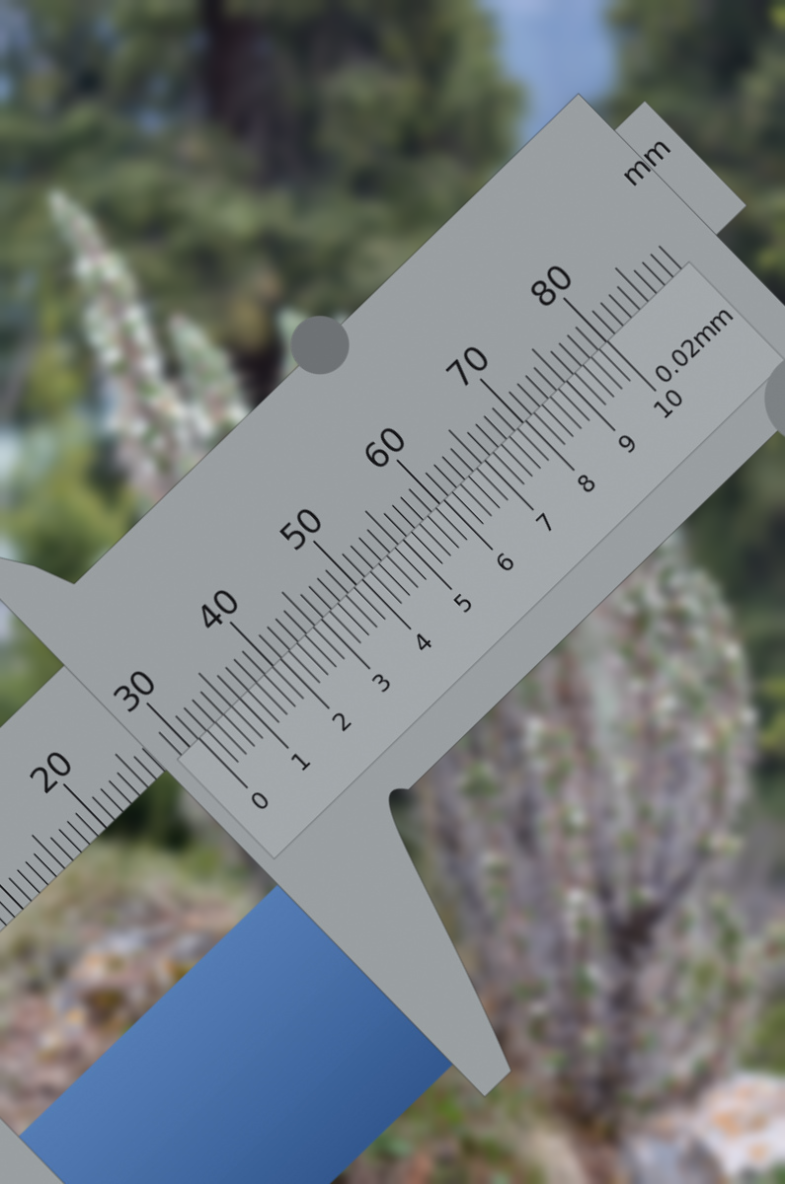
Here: 31.1 mm
